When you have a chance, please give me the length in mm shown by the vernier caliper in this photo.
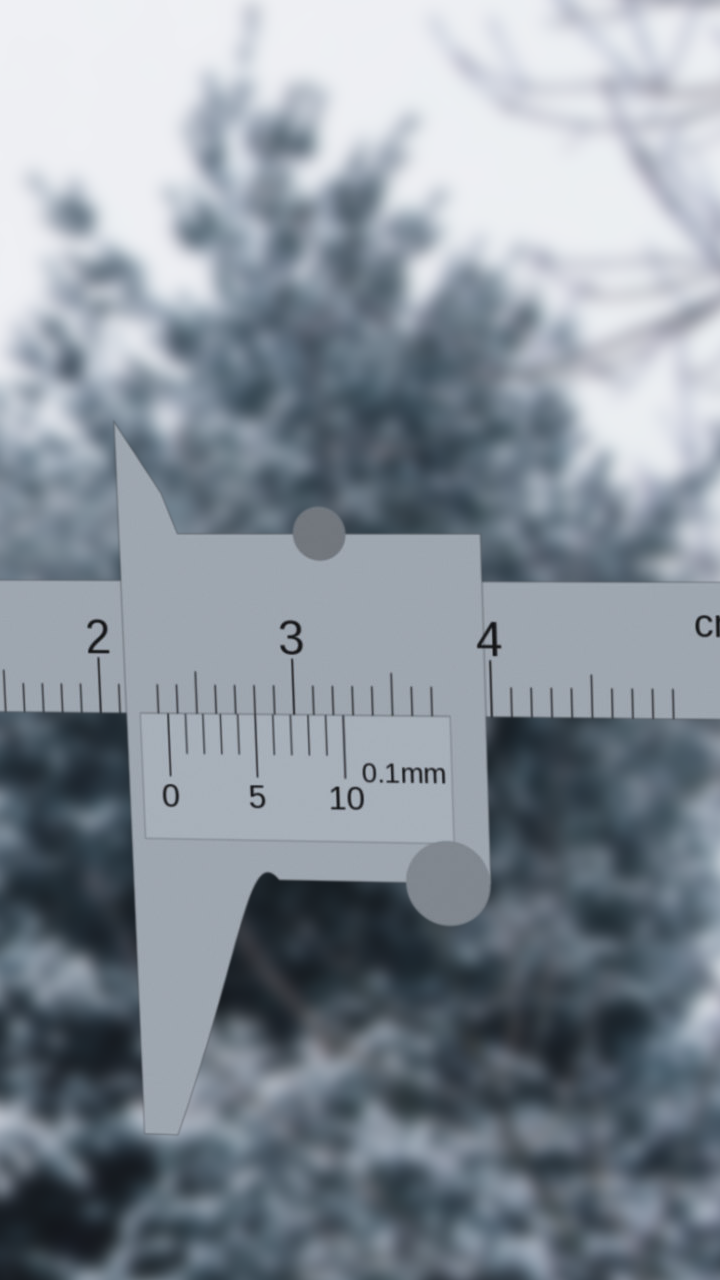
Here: 23.5 mm
